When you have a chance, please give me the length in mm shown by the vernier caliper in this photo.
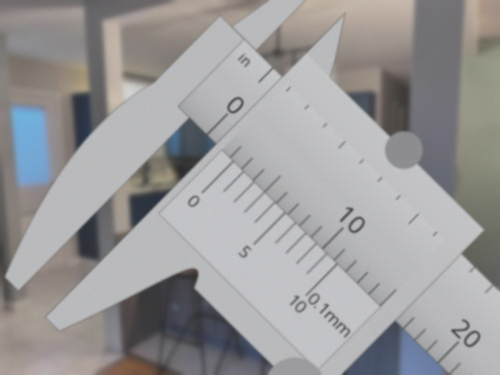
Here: 2.3 mm
